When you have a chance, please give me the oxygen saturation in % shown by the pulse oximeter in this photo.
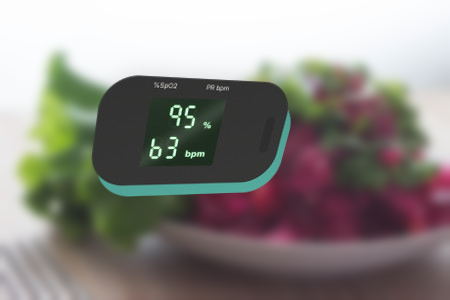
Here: 95 %
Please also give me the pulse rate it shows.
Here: 63 bpm
